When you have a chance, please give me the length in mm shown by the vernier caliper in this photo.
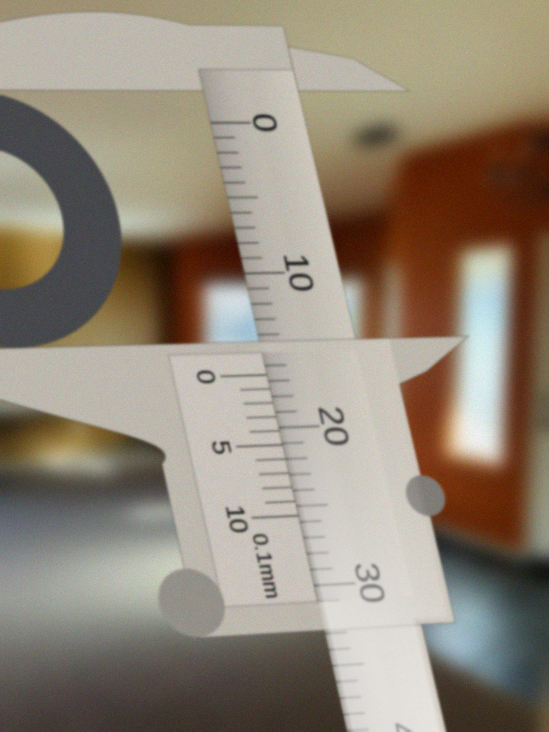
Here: 16.6 mm
